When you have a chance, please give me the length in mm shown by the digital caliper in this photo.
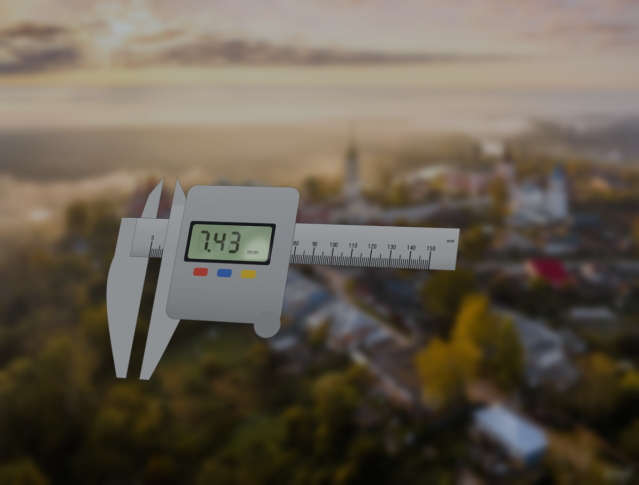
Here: 7.43 mm
